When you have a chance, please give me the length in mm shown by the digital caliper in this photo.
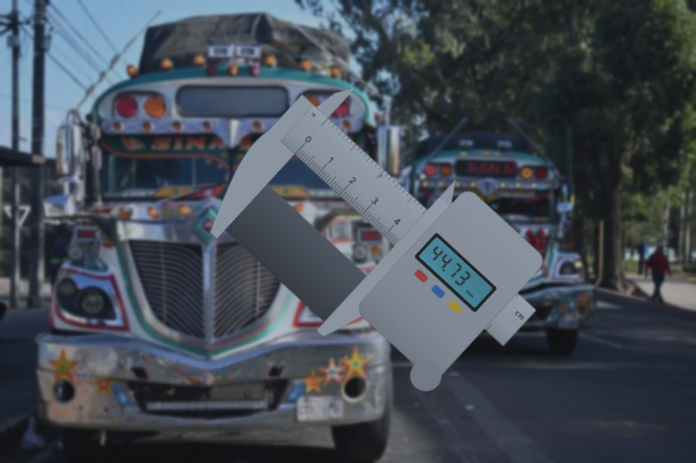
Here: 44.73 mm
